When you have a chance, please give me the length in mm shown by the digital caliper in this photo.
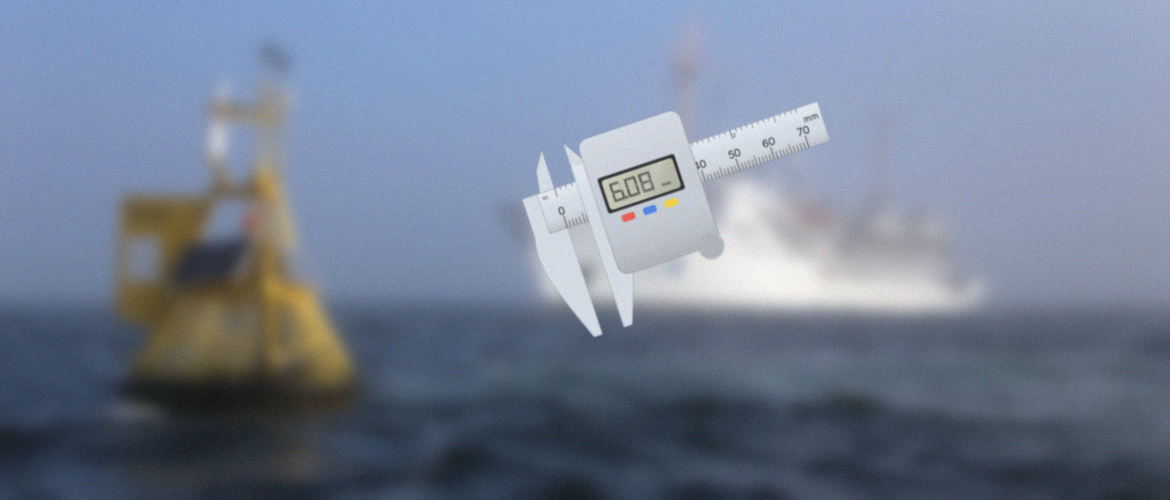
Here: 6.08 mm
